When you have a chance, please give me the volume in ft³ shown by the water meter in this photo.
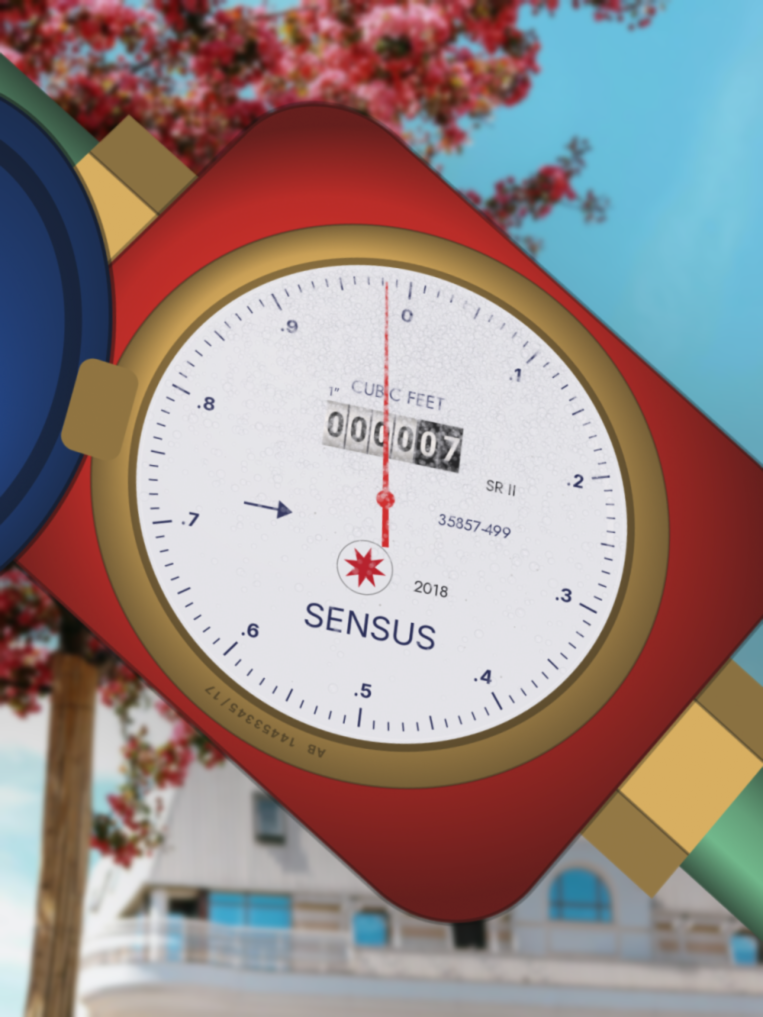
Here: 6.98 ft³
